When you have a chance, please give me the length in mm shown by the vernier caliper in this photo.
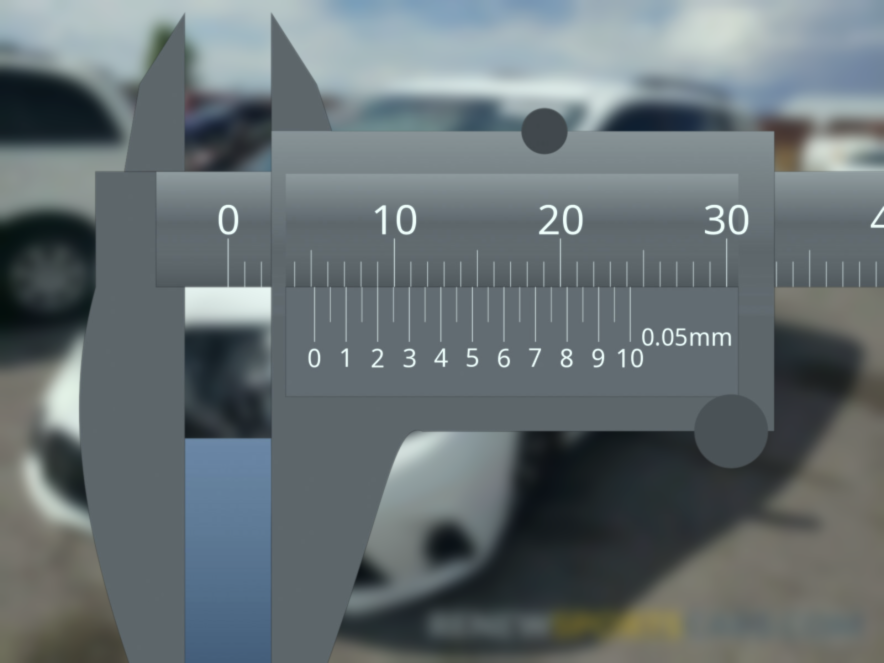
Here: 5.2 mm
